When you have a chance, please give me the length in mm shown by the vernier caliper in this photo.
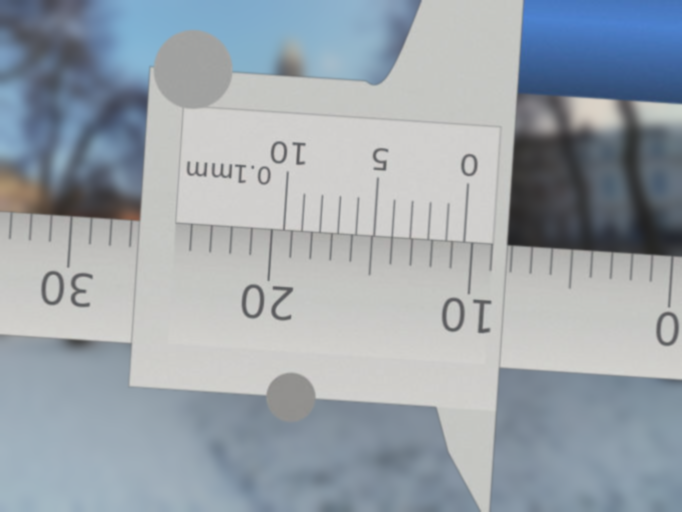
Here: 10.4 mm
